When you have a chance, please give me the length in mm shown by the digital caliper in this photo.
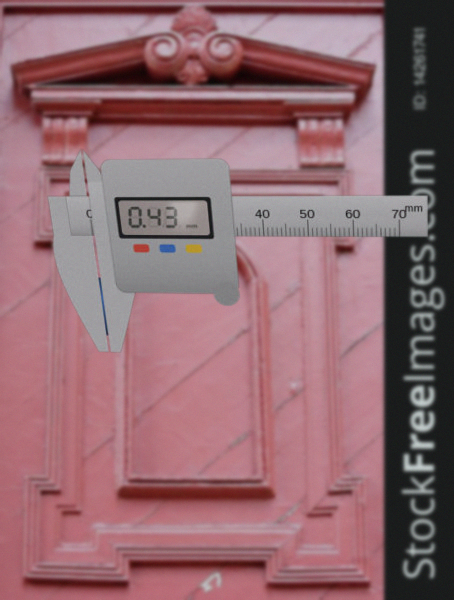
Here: 0.43 mm
